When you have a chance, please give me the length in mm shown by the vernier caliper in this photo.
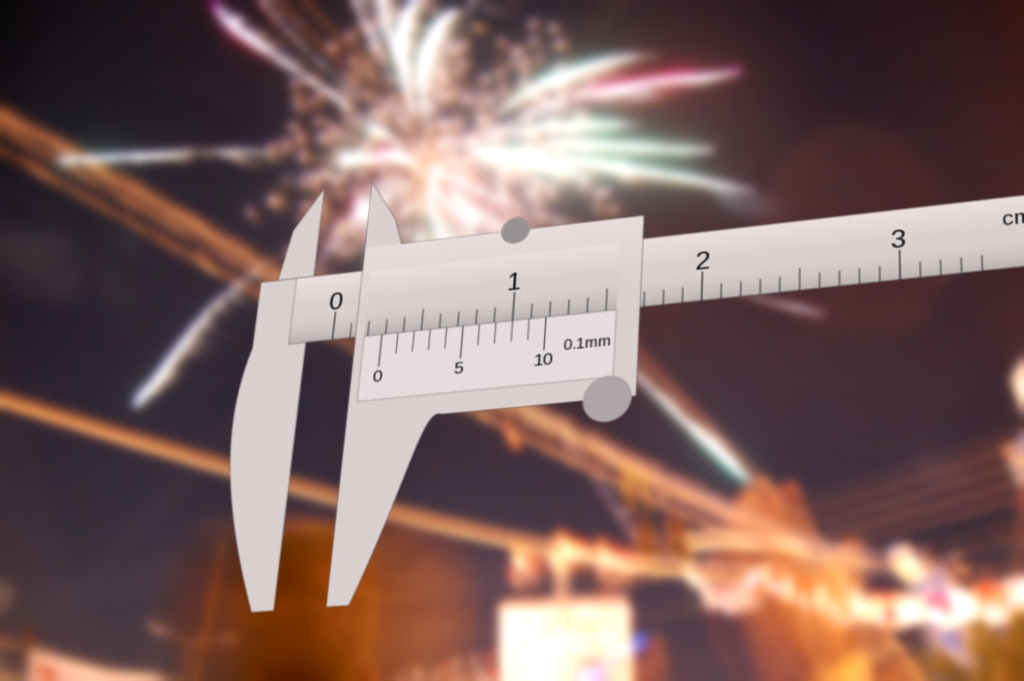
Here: 2.8 mm
